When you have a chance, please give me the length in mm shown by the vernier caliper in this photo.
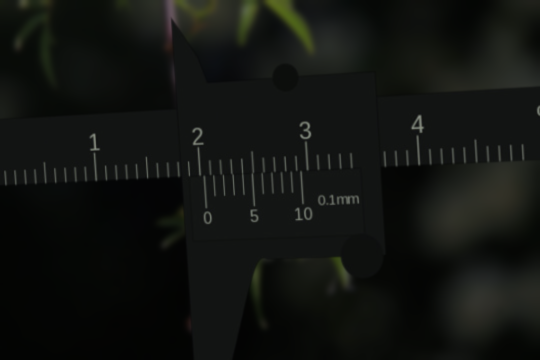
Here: 20.4 mm
